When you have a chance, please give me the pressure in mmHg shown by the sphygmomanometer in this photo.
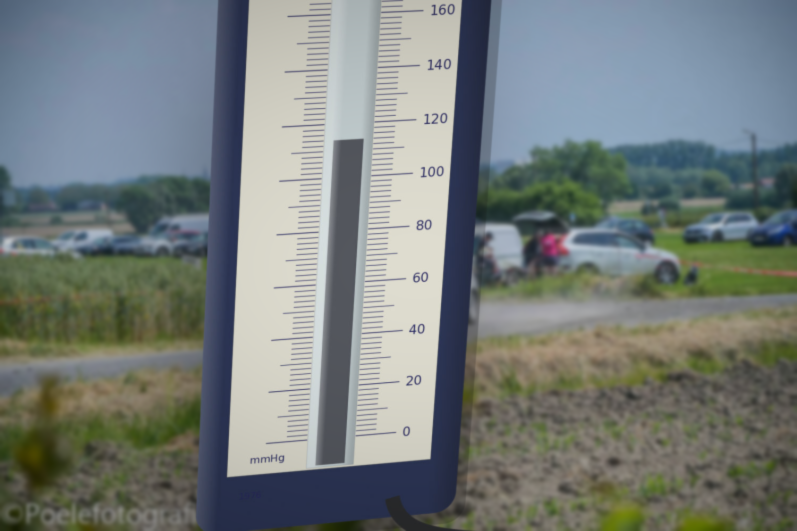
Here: 114 mmHg
